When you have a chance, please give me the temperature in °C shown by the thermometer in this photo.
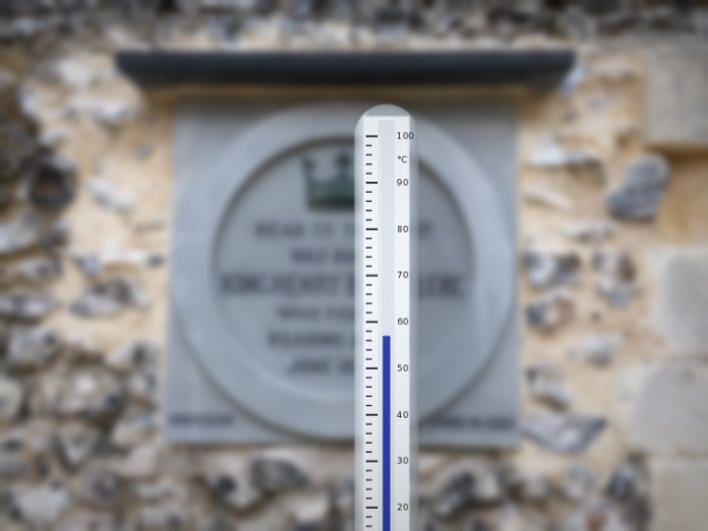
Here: 57 °C
